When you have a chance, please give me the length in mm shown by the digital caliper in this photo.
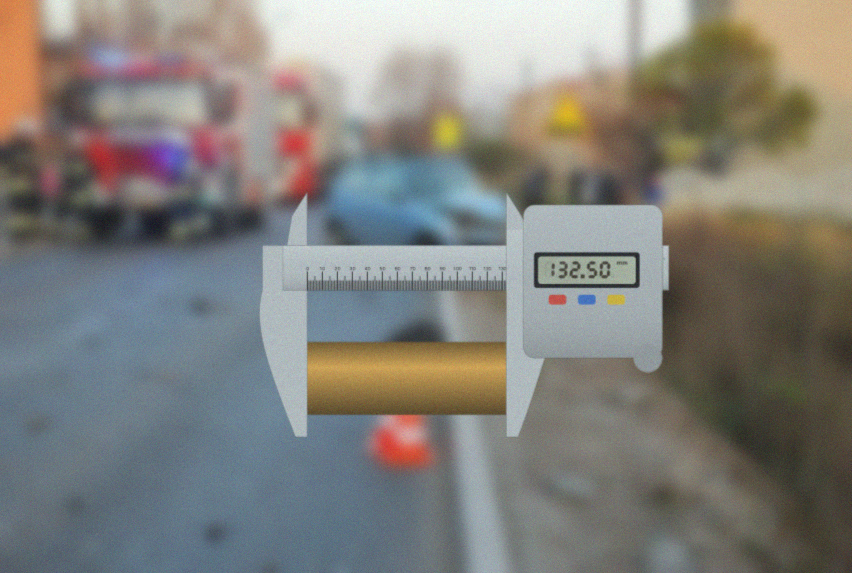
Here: 132.50 mm
